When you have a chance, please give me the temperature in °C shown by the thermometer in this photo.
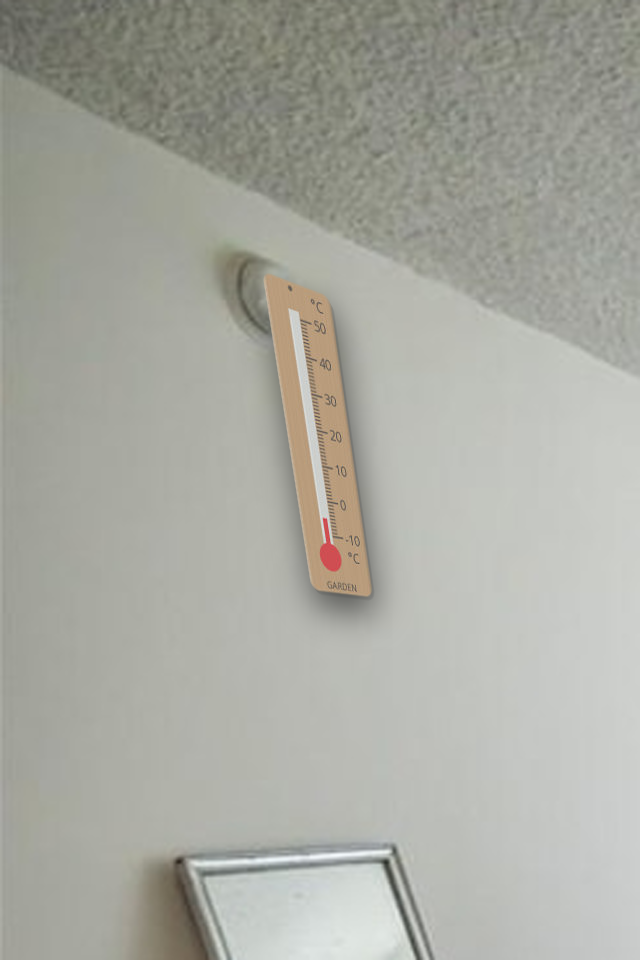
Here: -5 °C
